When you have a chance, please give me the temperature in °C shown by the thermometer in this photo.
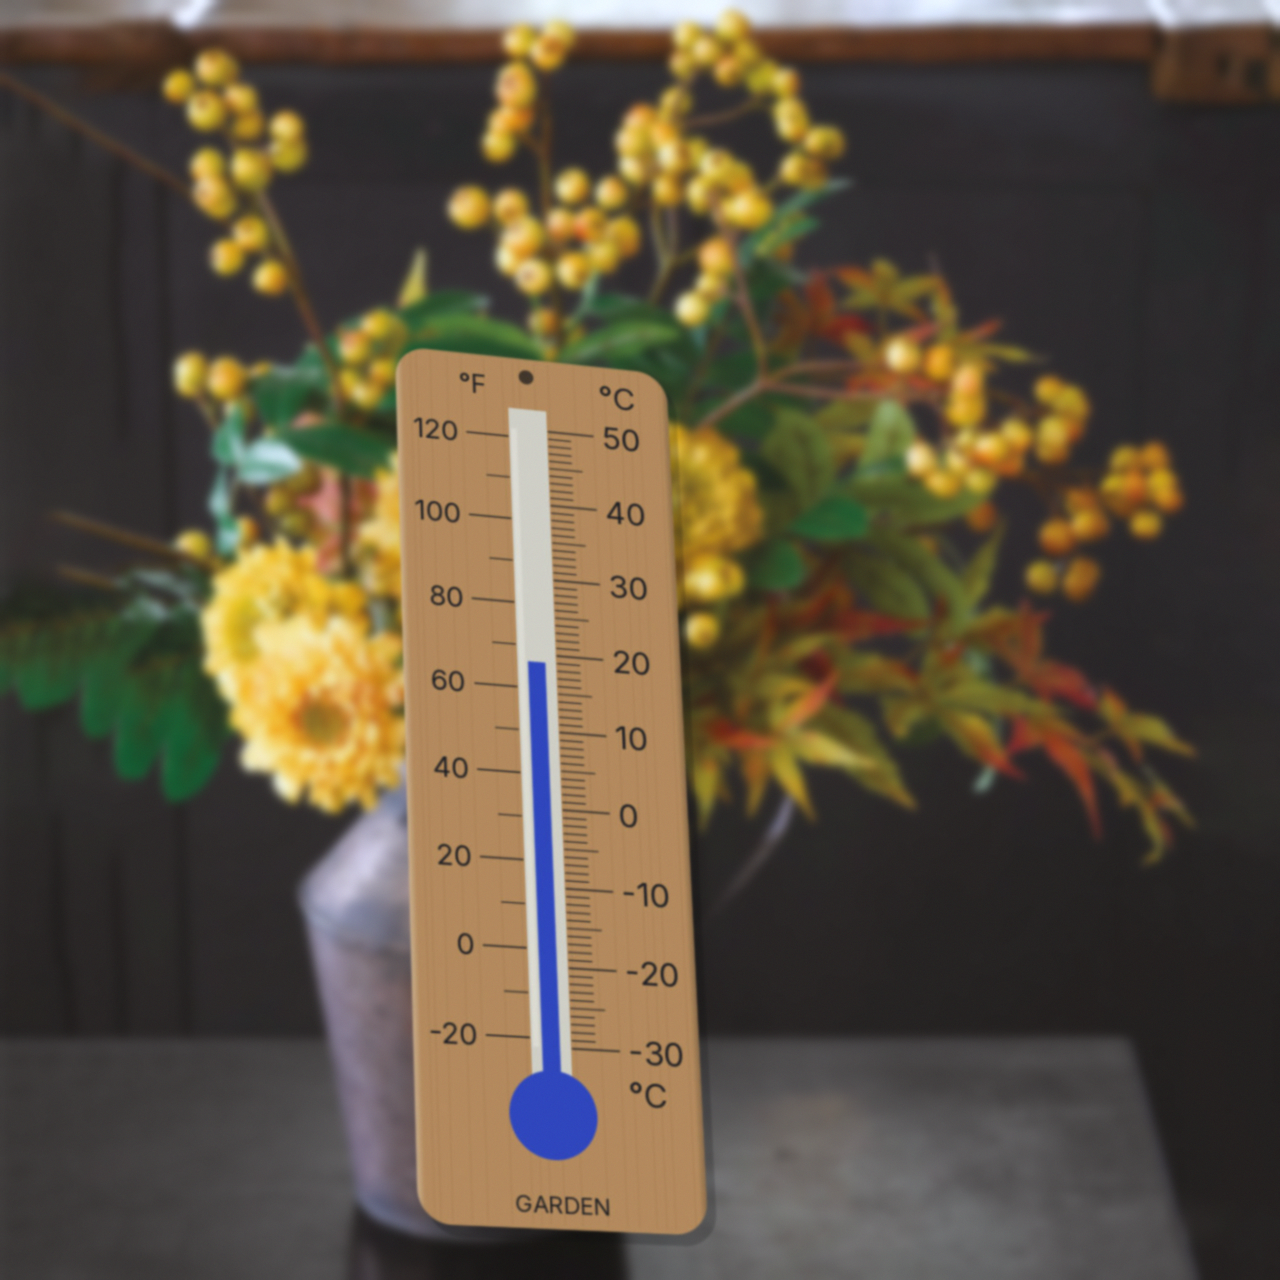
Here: 19 °C
